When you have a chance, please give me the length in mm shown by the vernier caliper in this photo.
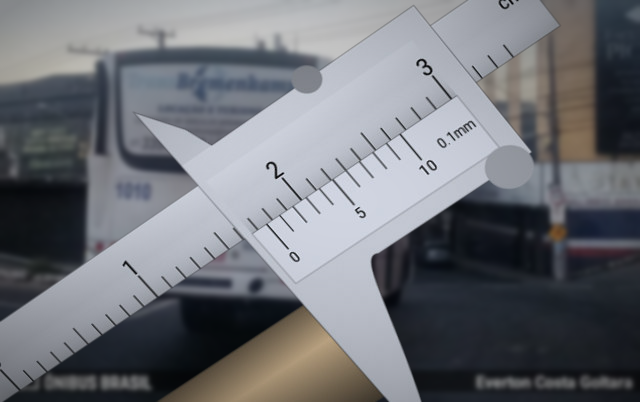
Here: 17.6 mm
